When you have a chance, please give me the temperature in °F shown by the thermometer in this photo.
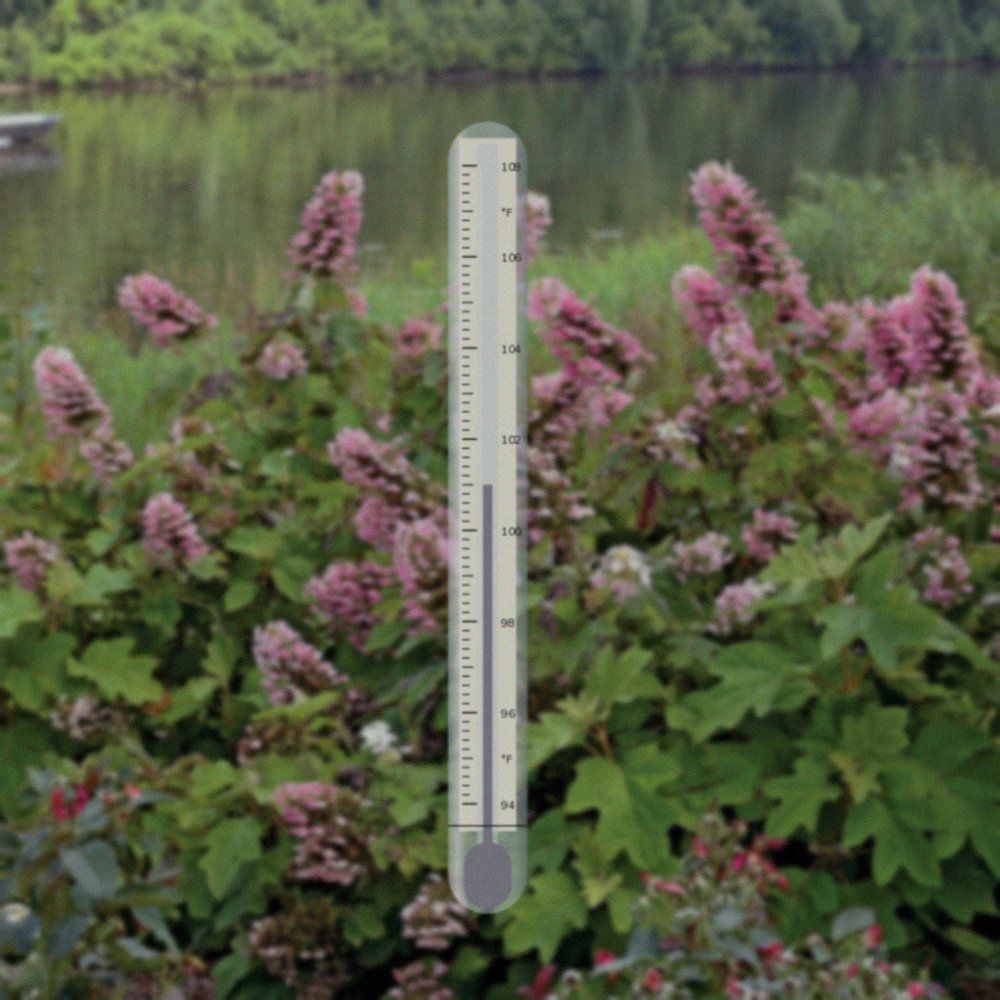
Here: 101 °F
